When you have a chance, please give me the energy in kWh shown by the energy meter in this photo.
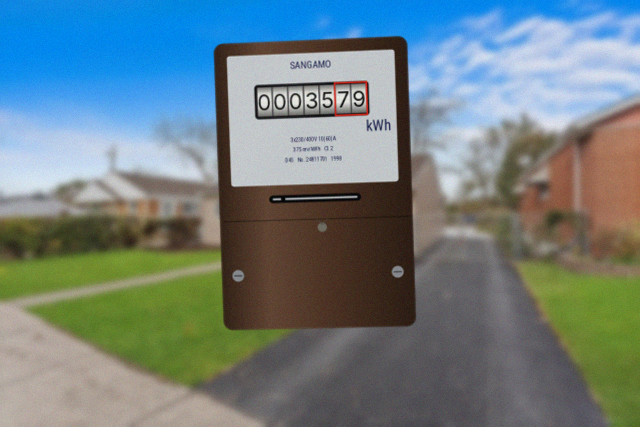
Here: 35.79 kWh
